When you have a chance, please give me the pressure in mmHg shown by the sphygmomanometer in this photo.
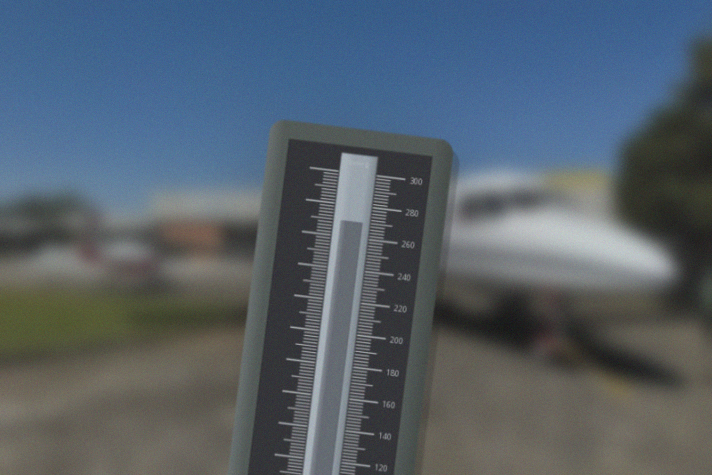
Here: 270 mmHg
